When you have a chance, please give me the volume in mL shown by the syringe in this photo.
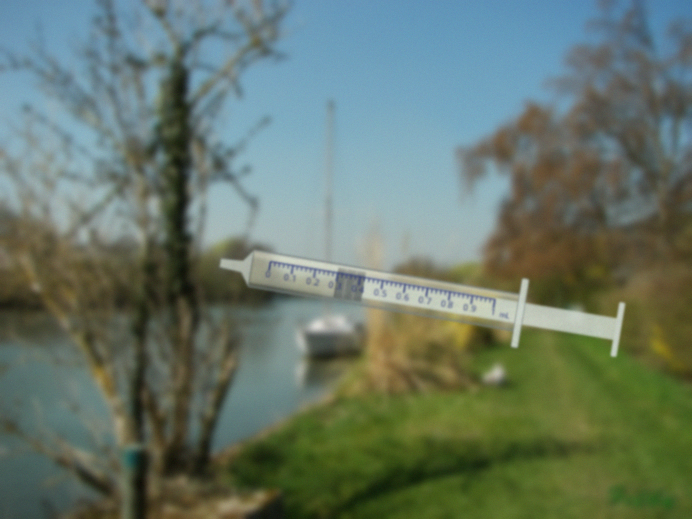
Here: 0.3 mL
